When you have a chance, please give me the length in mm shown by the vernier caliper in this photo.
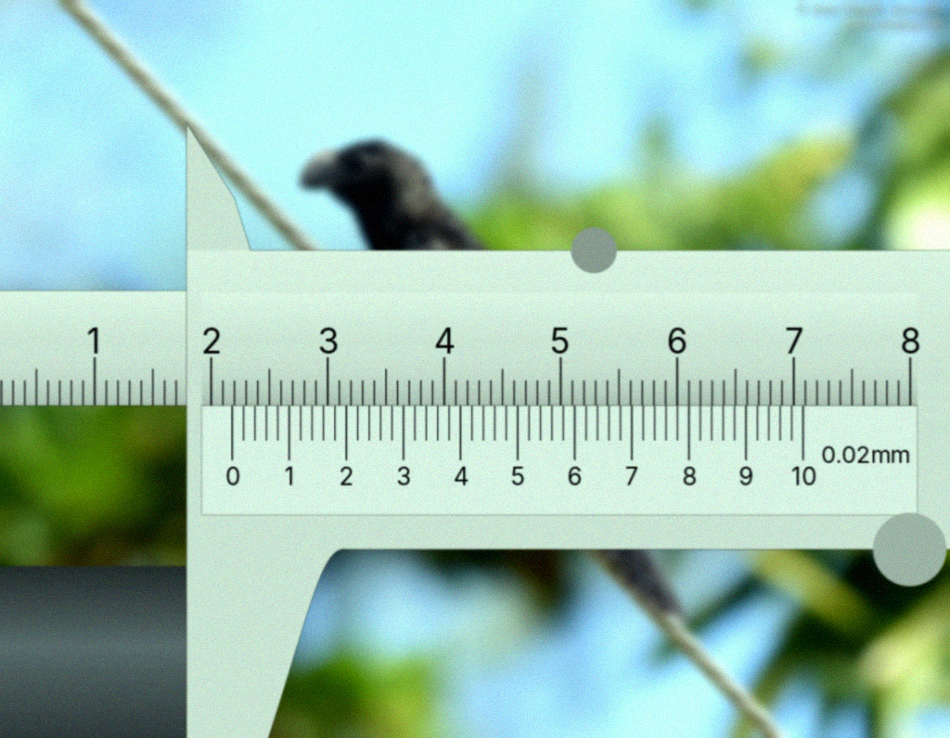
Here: 21.8 mm
